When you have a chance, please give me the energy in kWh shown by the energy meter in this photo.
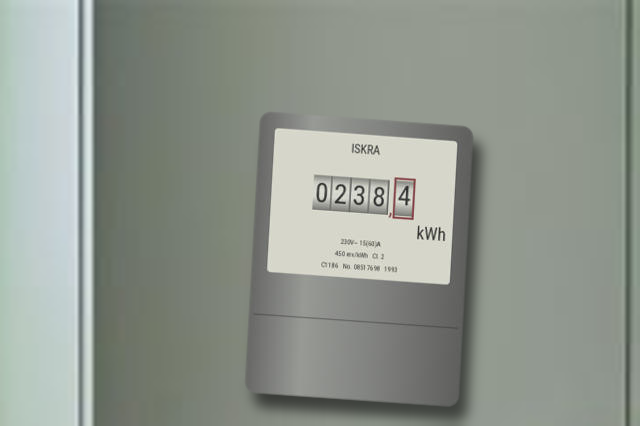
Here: 238.4 kWh
